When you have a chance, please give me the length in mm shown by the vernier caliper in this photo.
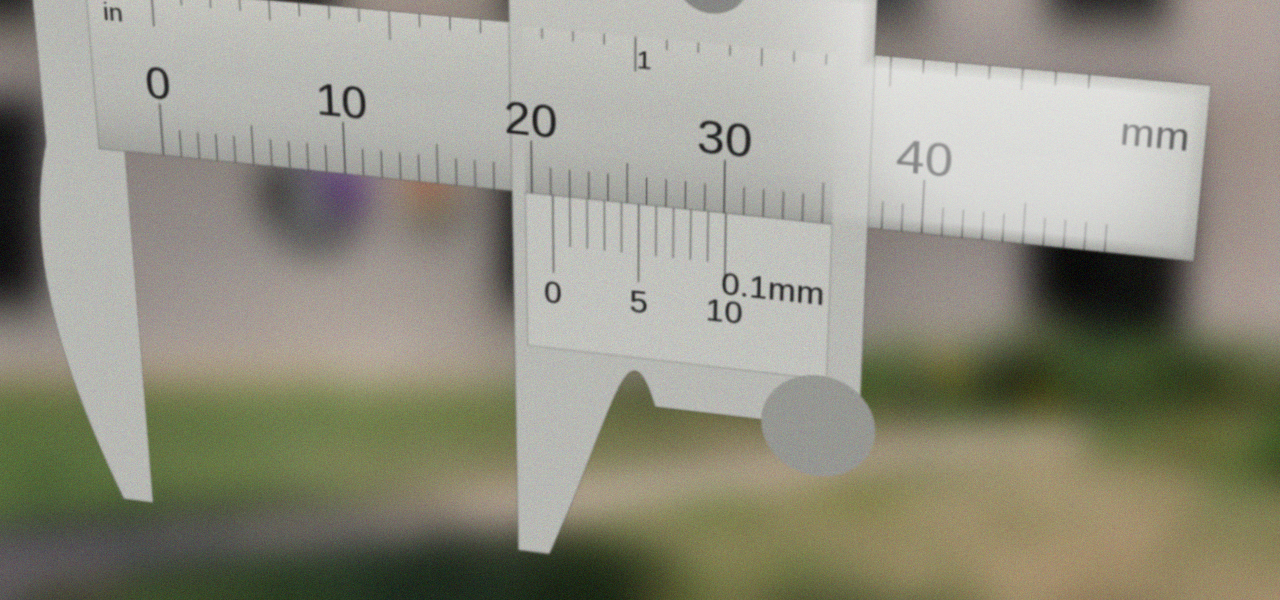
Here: 21.1 mm
